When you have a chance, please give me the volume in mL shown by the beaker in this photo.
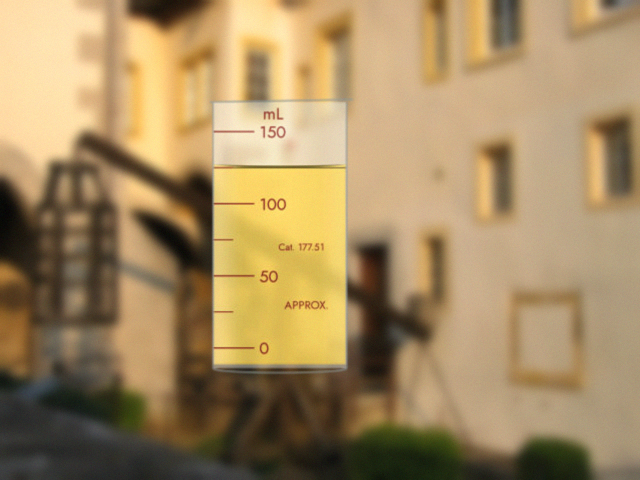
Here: 125 mL
